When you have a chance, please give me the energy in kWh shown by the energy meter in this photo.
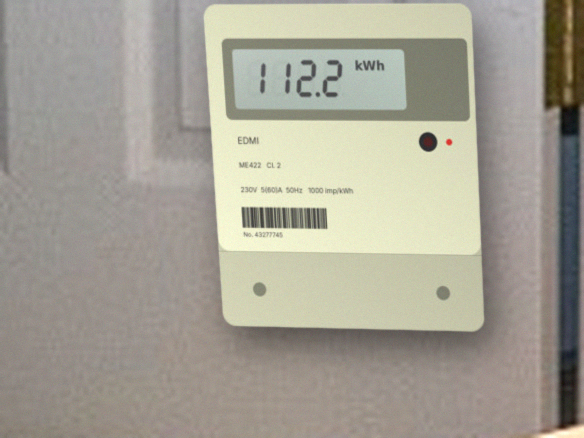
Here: 112.2 kWh
